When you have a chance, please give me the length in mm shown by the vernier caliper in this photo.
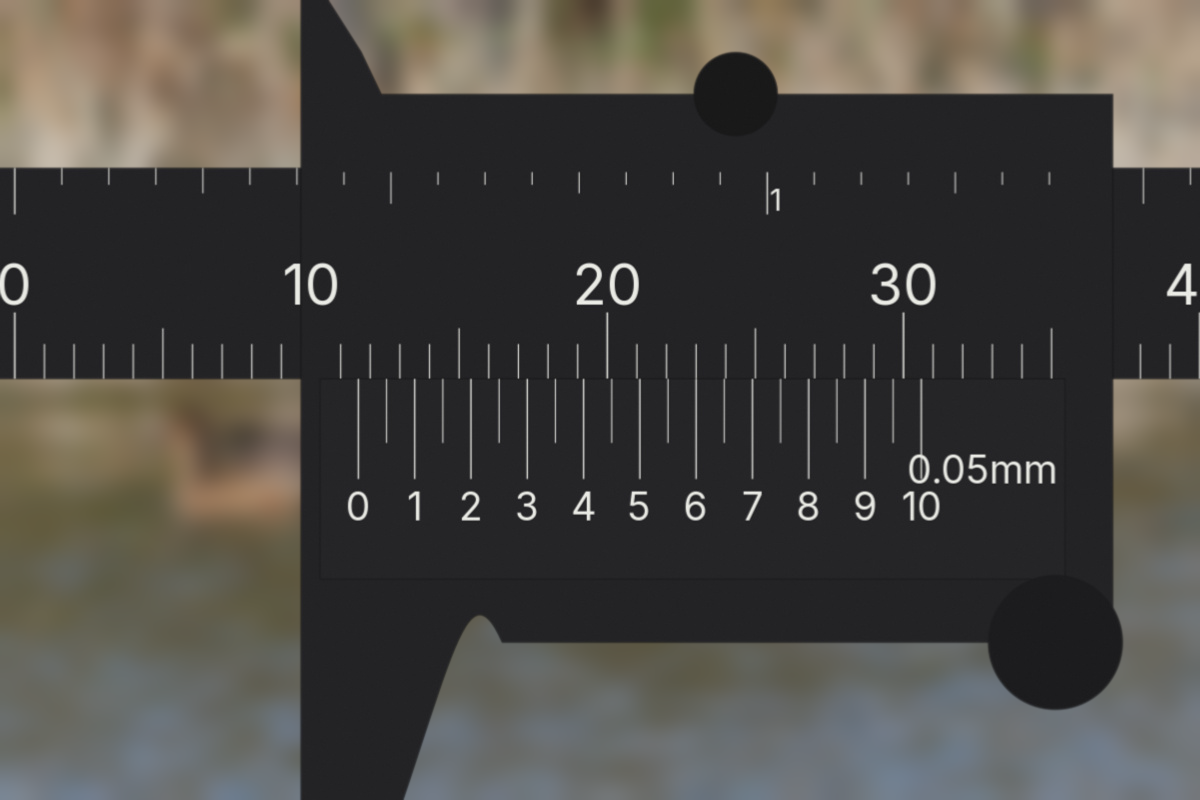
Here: 11.60 mm
